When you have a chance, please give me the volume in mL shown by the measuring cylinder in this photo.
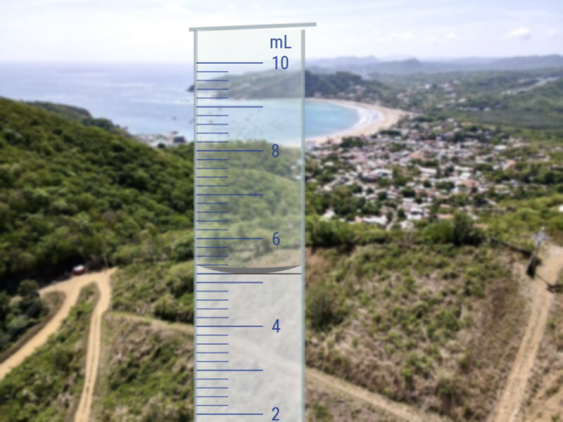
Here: 5.2 mL
